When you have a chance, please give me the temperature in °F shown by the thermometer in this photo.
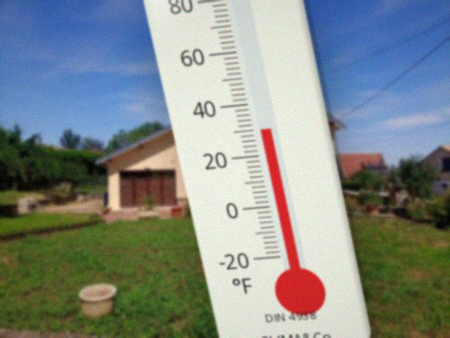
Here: 30 °F
